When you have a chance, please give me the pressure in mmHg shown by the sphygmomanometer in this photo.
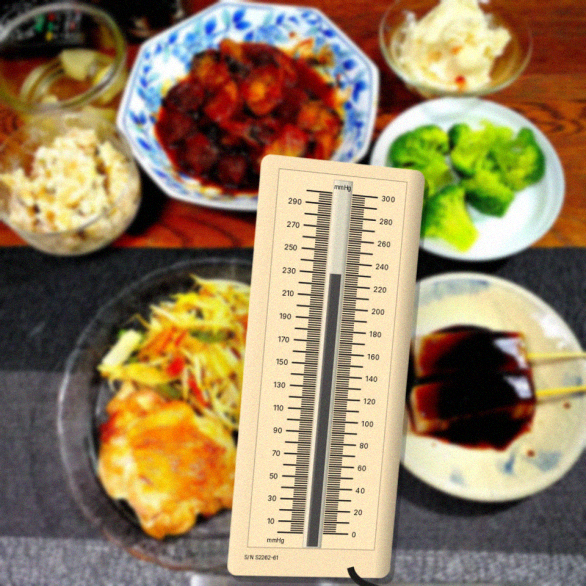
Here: 230 mmHg
